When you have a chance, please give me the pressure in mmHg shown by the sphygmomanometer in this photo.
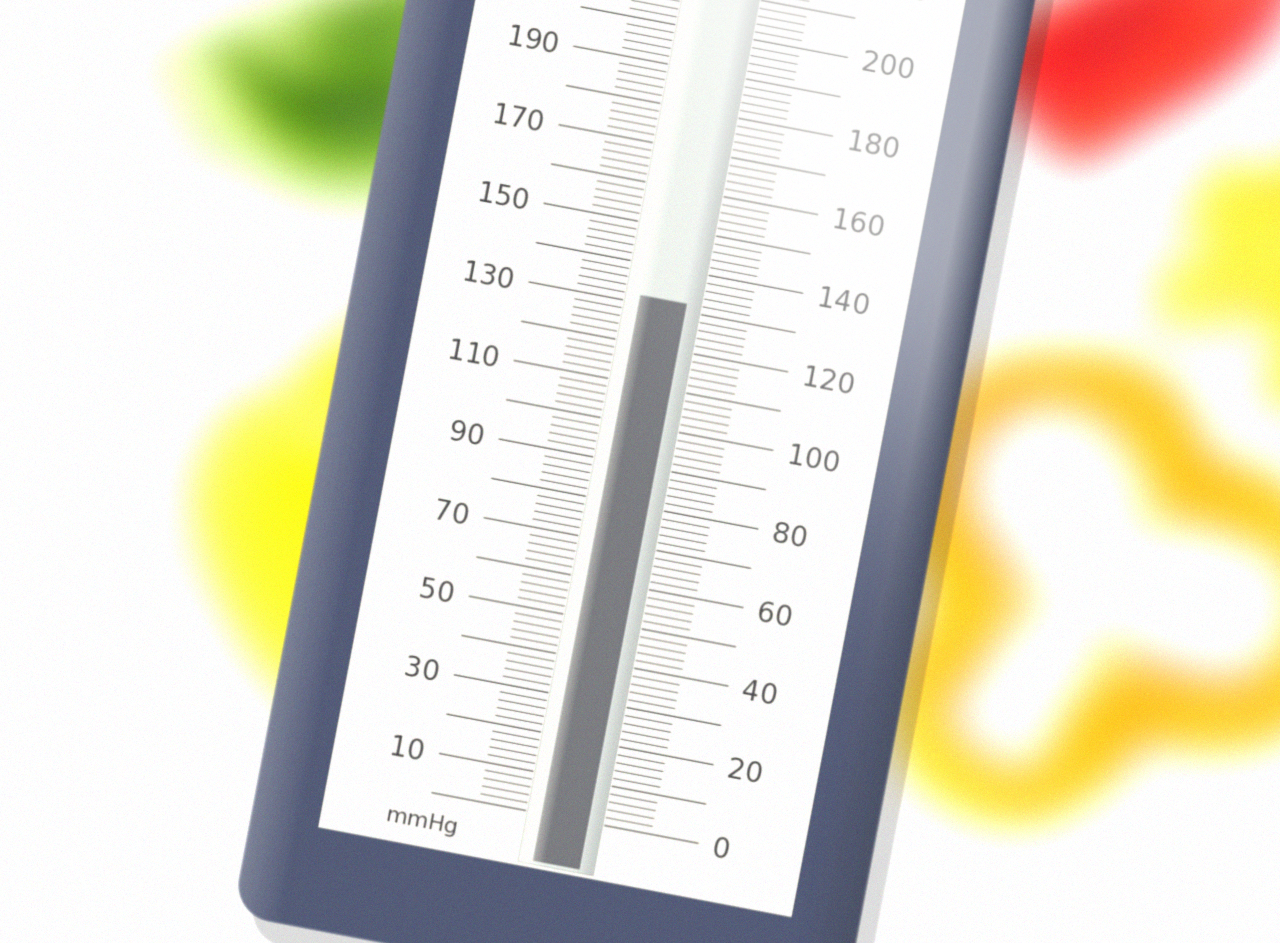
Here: 132 mmHg
